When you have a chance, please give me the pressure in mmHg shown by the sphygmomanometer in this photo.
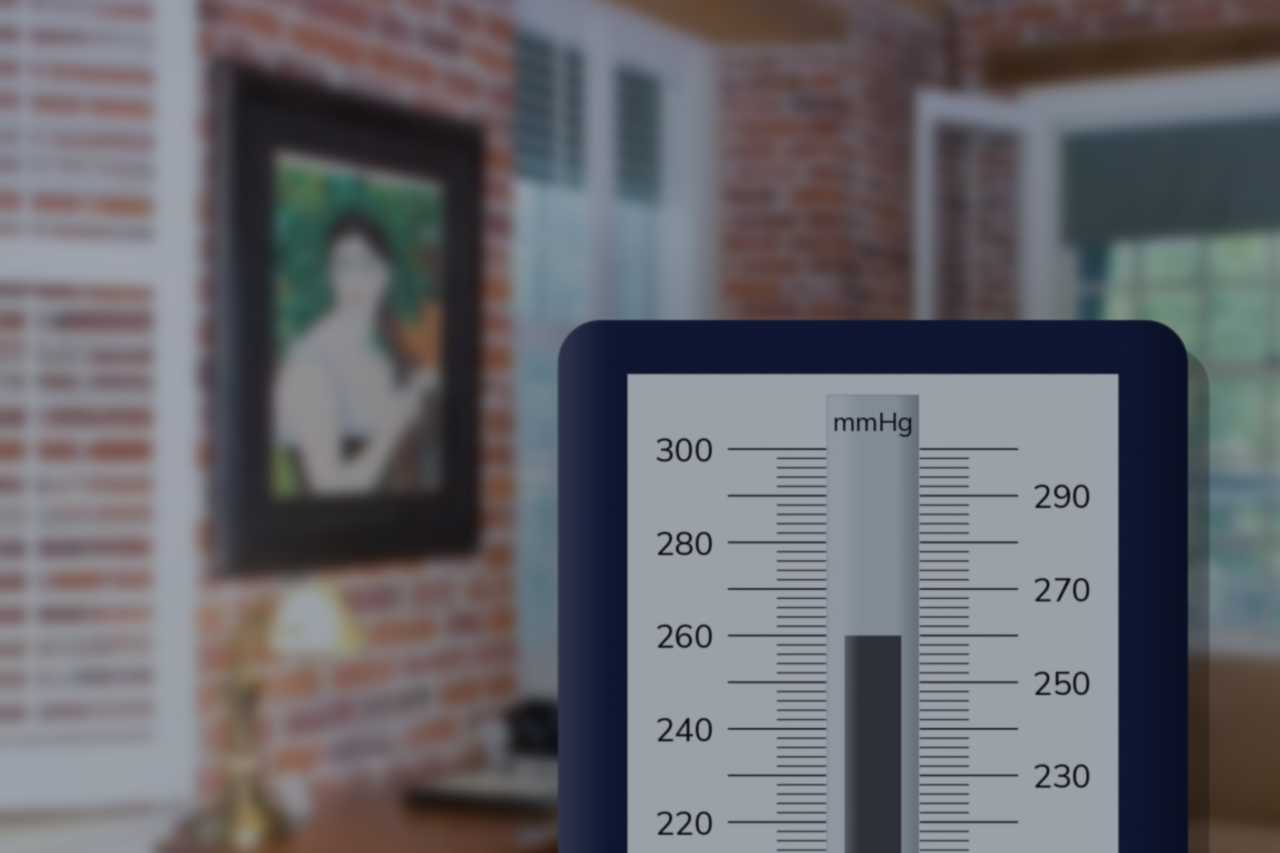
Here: 260 mmHg
